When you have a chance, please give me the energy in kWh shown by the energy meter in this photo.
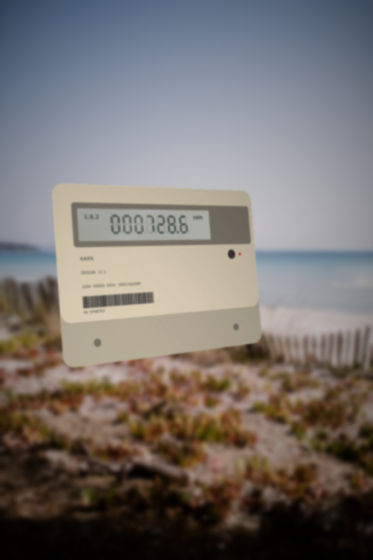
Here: 728.6 kWh
